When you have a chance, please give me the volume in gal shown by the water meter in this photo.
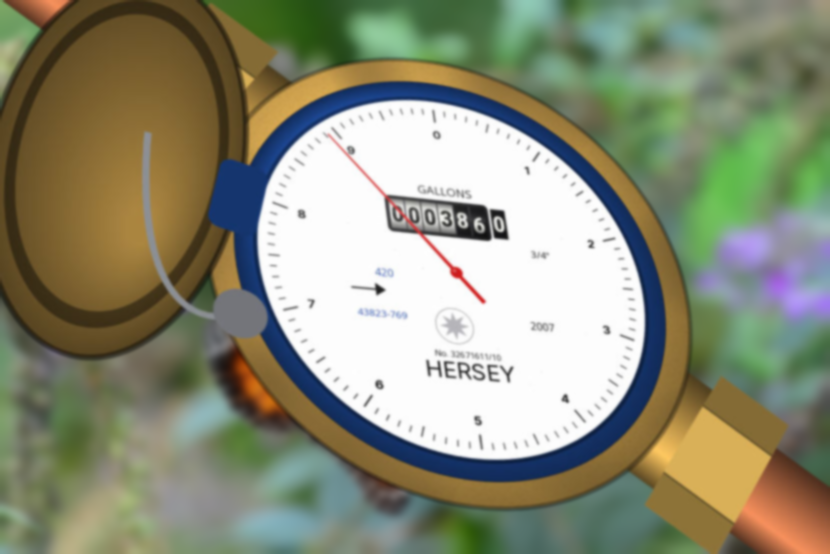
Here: 3858.9 gal
